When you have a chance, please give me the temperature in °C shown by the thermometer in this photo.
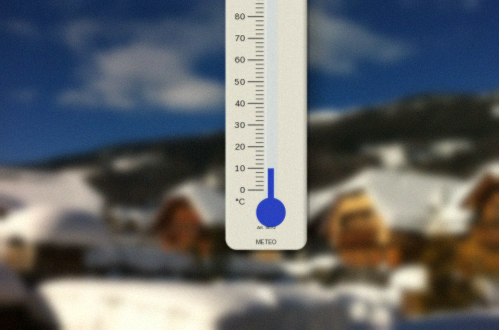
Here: 10 °C
